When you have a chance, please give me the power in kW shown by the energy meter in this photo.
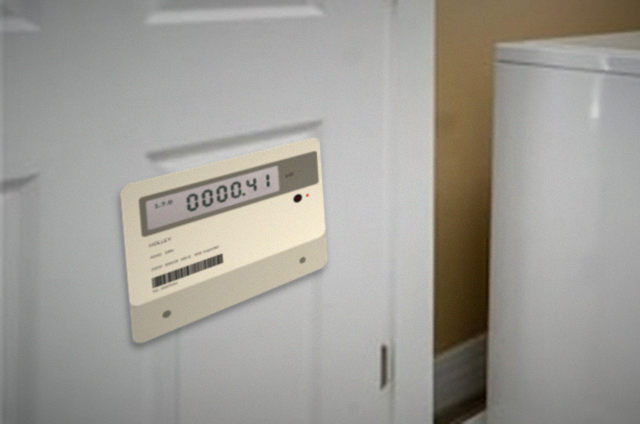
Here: 0.41 kW
